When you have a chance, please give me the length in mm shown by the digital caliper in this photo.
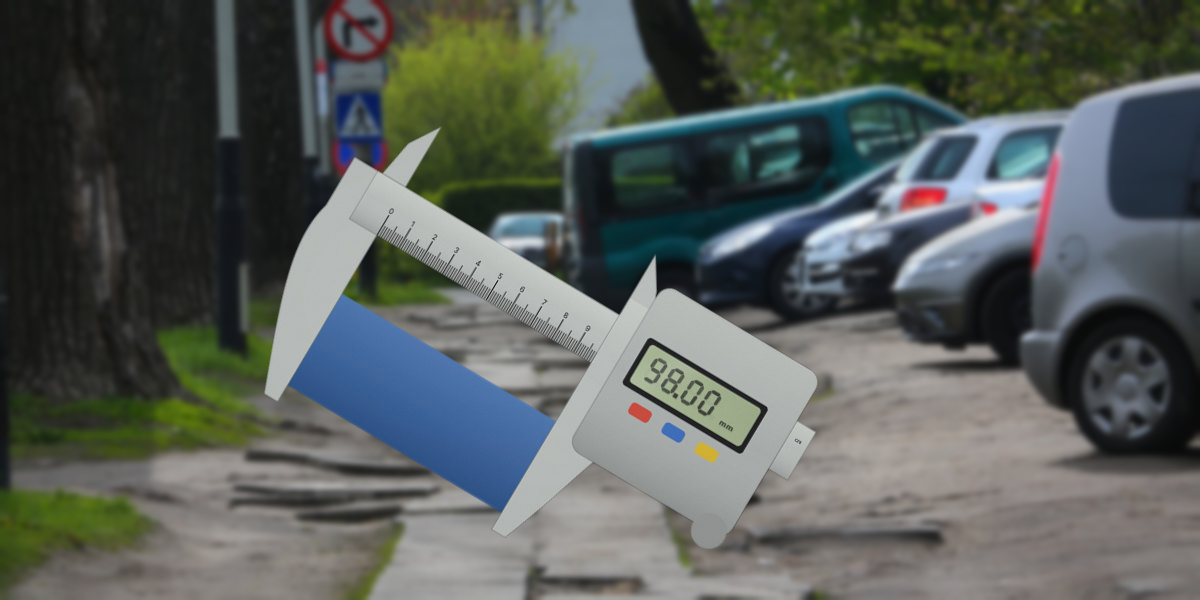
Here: 98.00 mm
